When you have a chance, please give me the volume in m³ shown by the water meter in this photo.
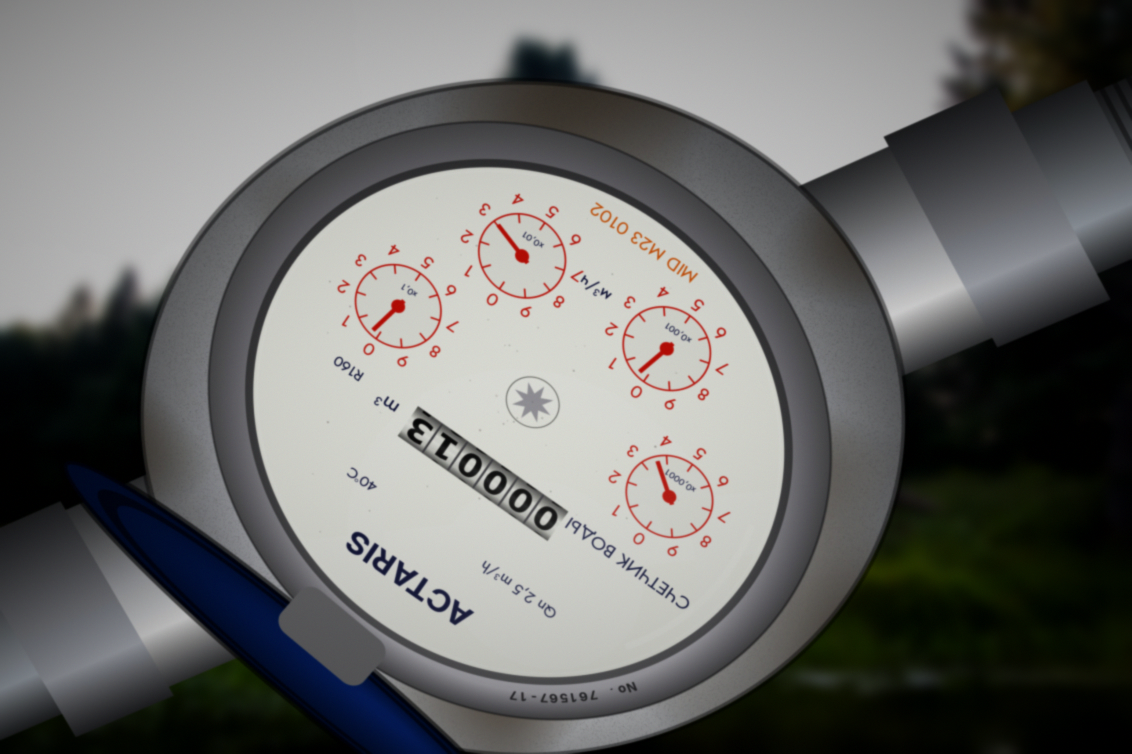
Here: 13.0303 m³
